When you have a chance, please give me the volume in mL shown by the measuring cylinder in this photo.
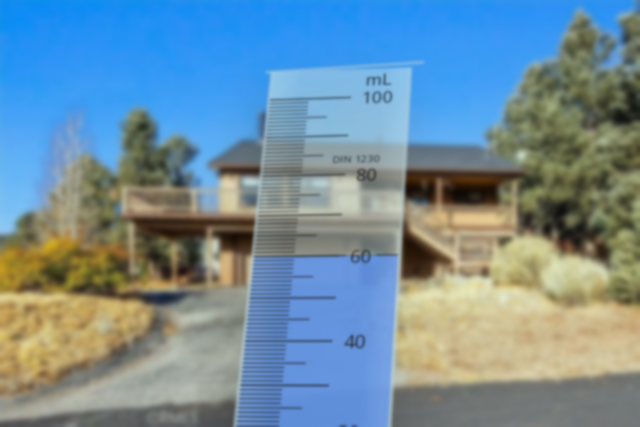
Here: 60 mL
